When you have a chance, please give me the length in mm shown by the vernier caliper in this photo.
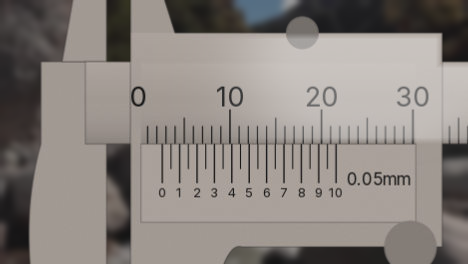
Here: 2.6 mm
